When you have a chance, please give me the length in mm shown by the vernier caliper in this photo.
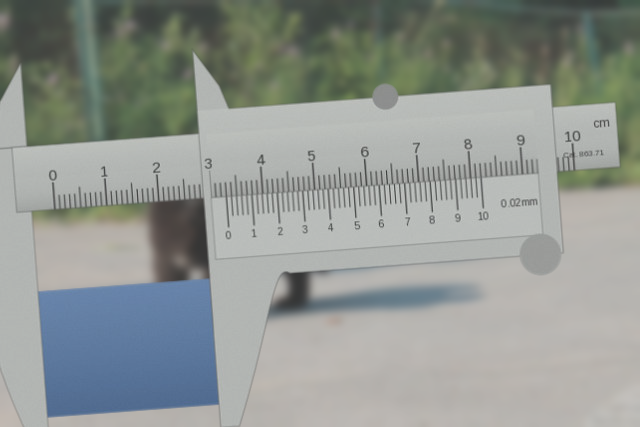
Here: 33.0 mm
